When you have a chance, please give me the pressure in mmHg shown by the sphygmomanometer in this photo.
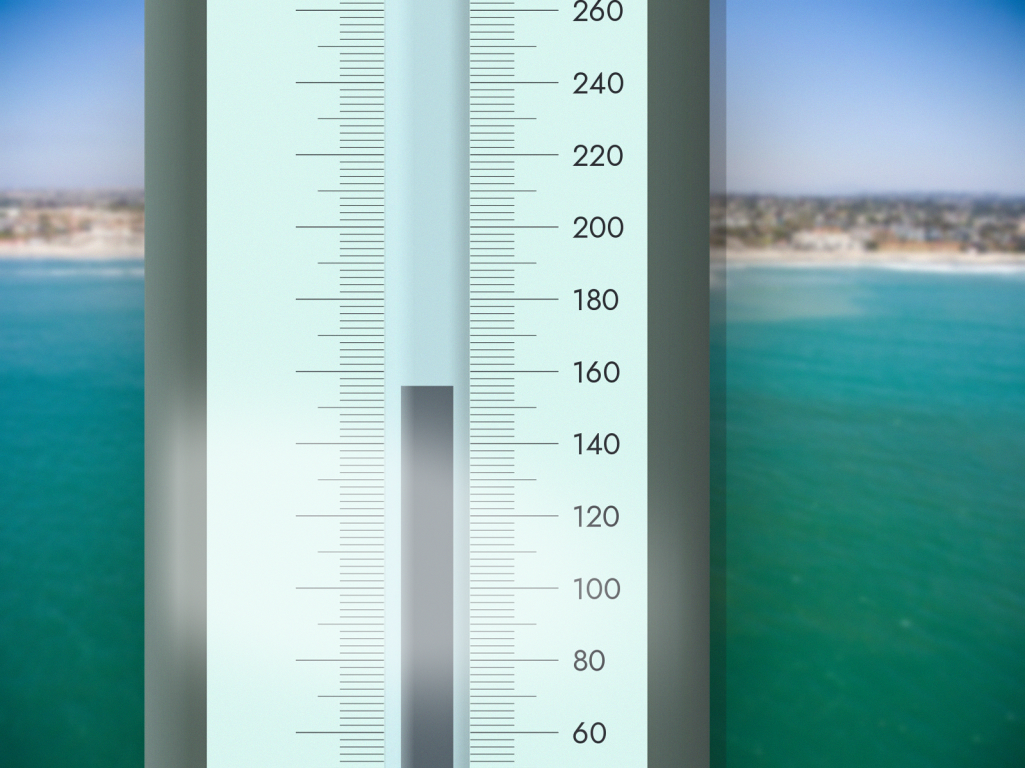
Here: 156 mmHg
